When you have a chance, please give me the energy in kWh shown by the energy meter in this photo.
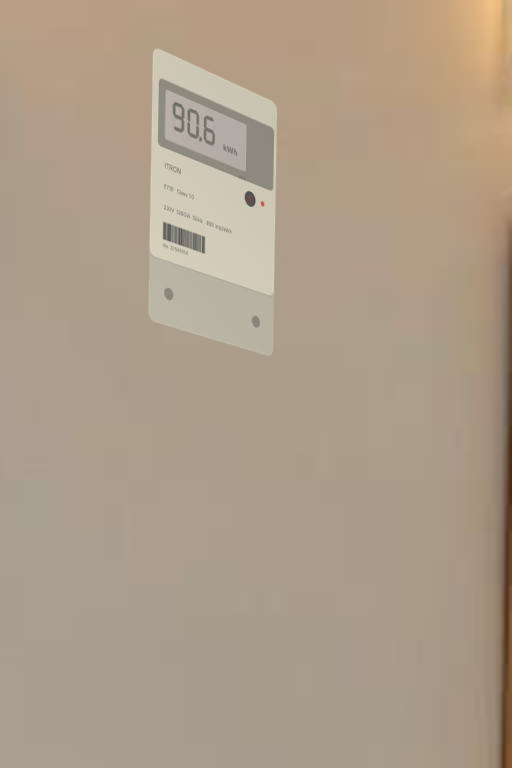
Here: 90.6 kWh
